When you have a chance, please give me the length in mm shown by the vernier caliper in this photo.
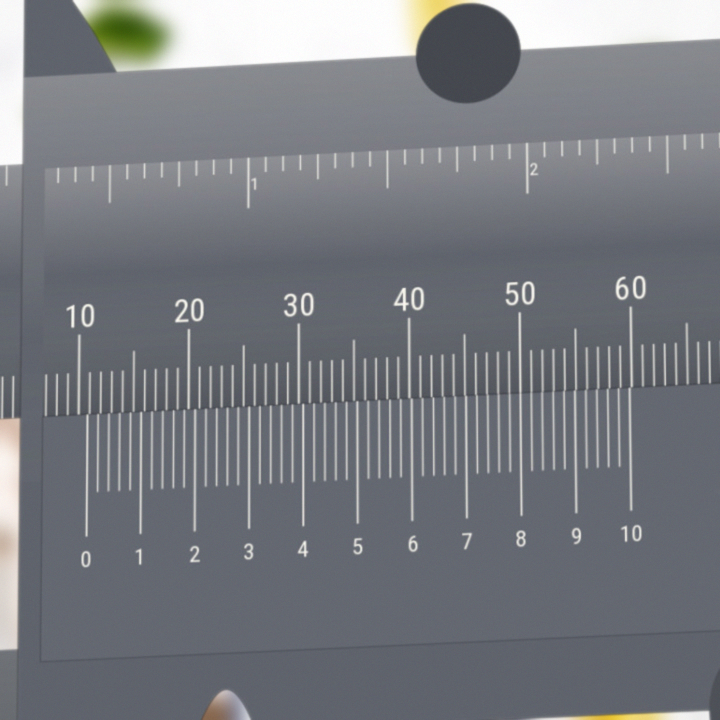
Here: 10.8 mm
